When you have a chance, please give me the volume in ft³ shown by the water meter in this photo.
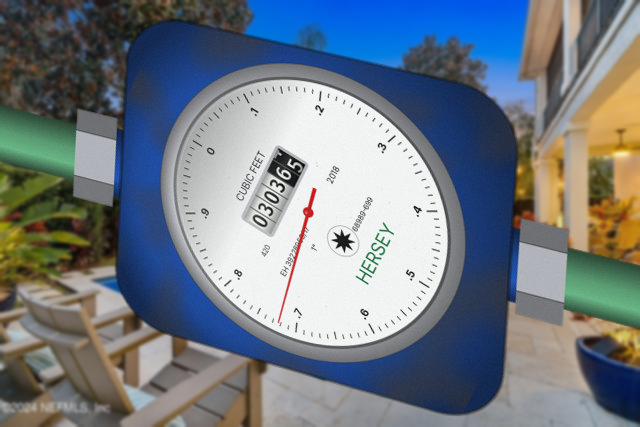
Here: 30364.72 ft³
